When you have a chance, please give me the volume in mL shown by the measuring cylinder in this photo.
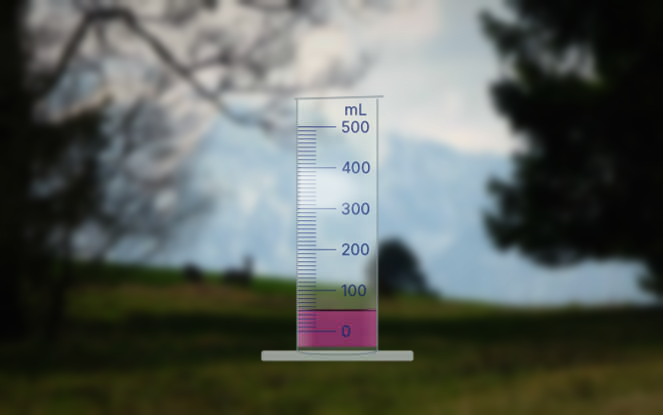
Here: 50 mL
